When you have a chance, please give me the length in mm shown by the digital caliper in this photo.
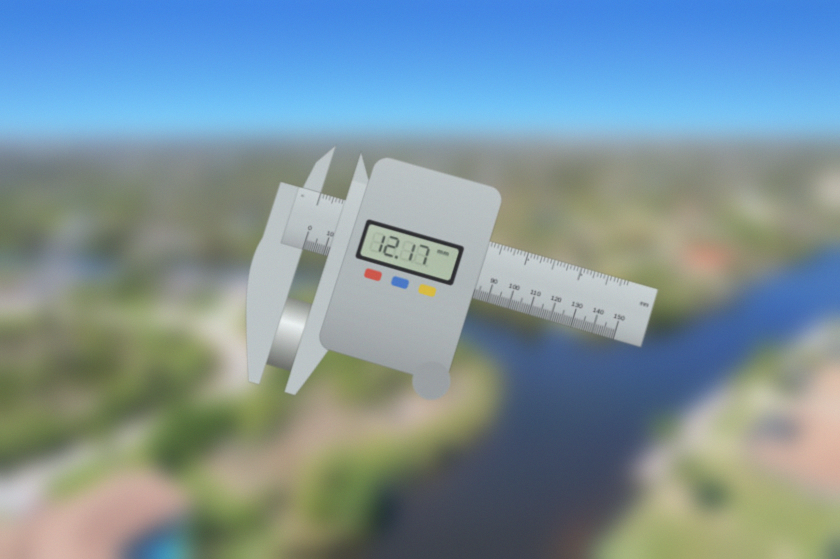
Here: 12.17 mm
